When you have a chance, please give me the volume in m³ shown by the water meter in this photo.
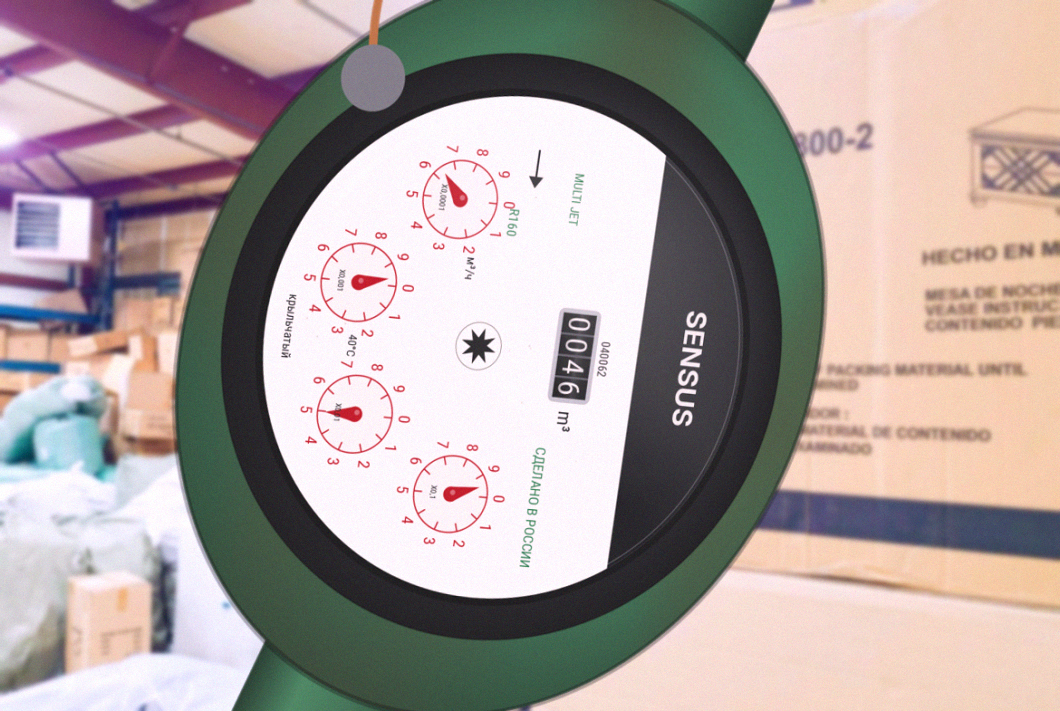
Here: 45.9496 m³
